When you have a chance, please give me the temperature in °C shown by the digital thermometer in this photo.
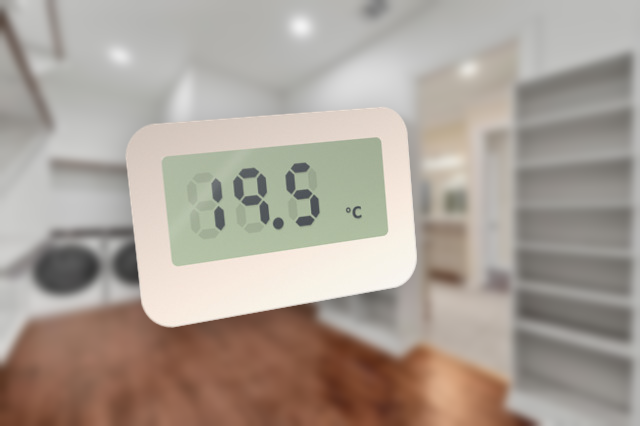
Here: 19.5 °C
